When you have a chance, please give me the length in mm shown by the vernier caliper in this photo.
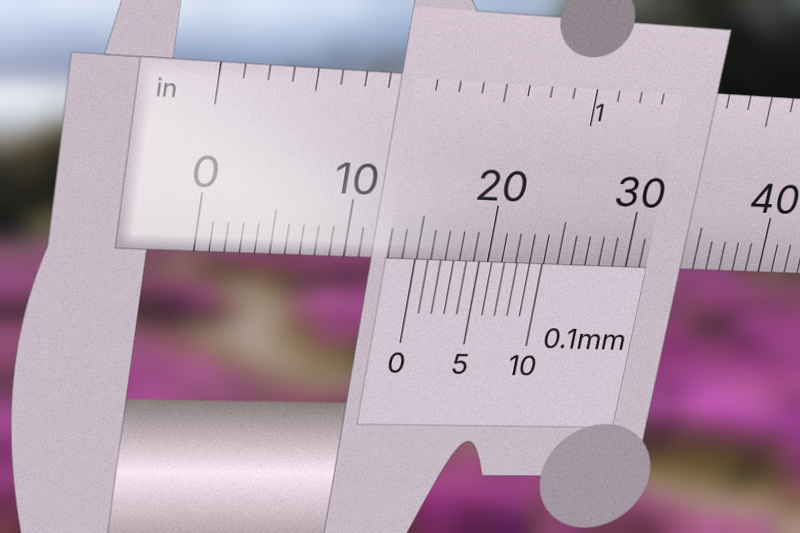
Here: 14.9 mm
